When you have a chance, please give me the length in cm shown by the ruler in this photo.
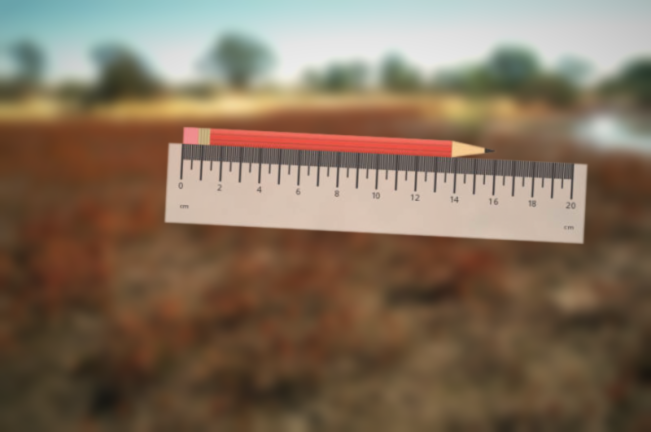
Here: 16 cm
